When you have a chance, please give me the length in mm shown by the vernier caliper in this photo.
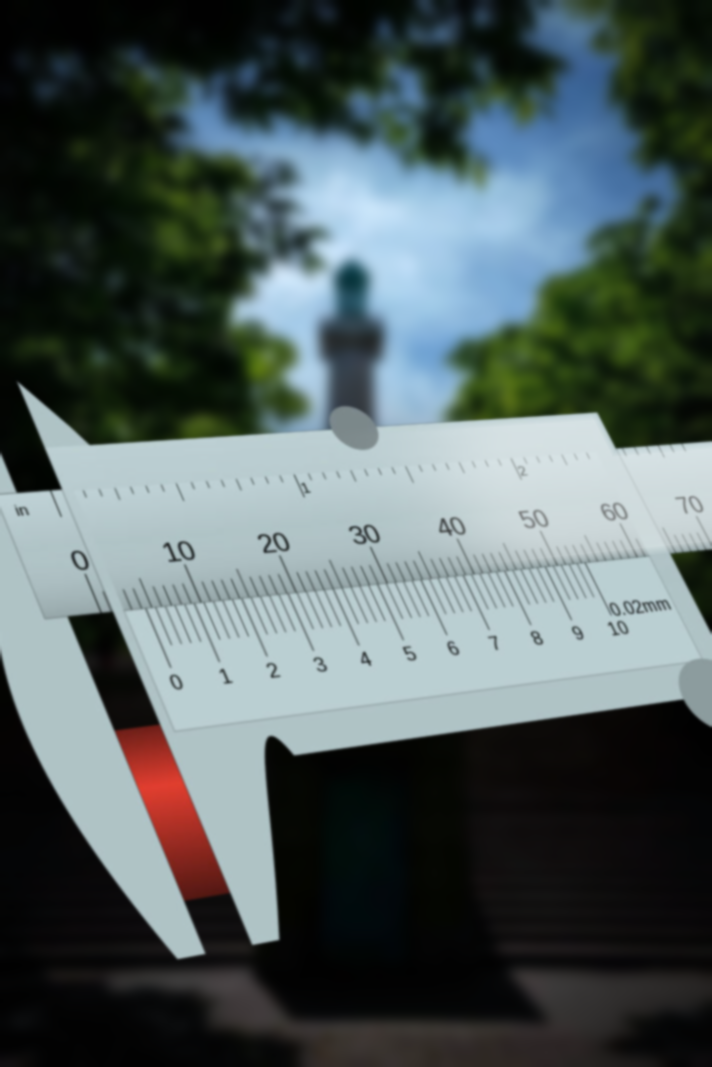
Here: 4.4 mm
